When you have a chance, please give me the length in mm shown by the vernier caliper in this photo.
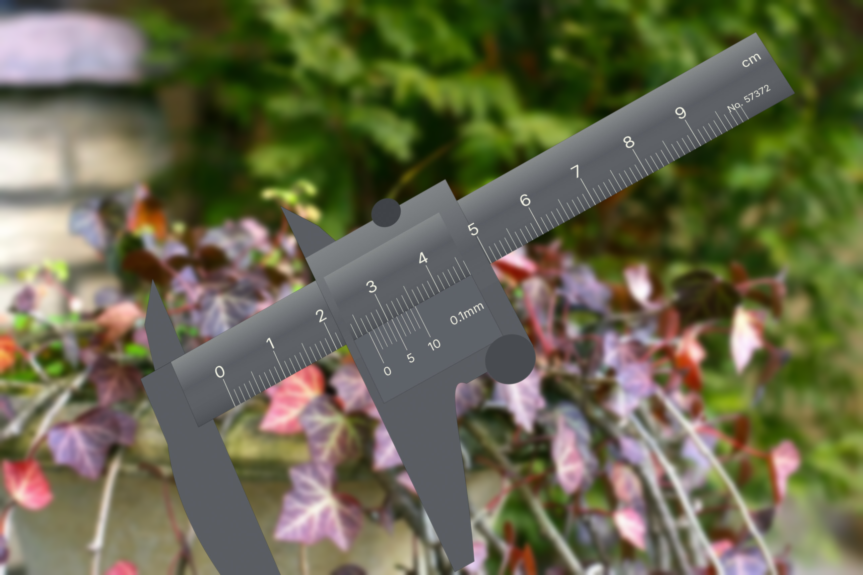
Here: 26.2 mm
